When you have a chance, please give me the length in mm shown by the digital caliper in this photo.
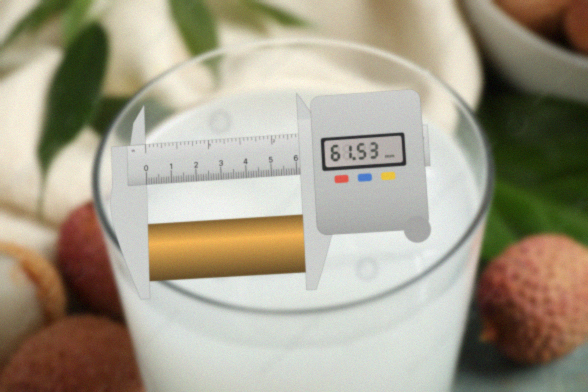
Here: 61.53 mm
